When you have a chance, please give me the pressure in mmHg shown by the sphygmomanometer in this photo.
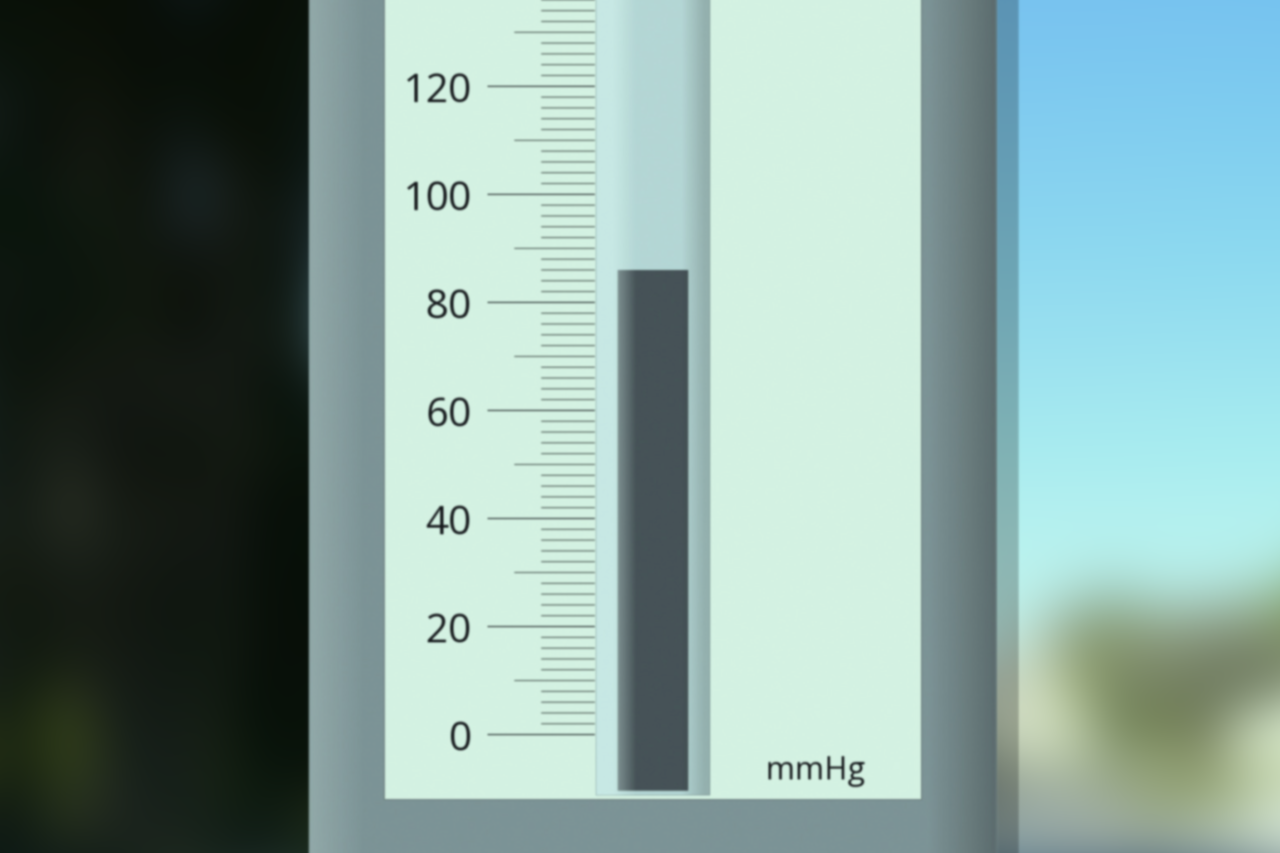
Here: 86 mmHg
